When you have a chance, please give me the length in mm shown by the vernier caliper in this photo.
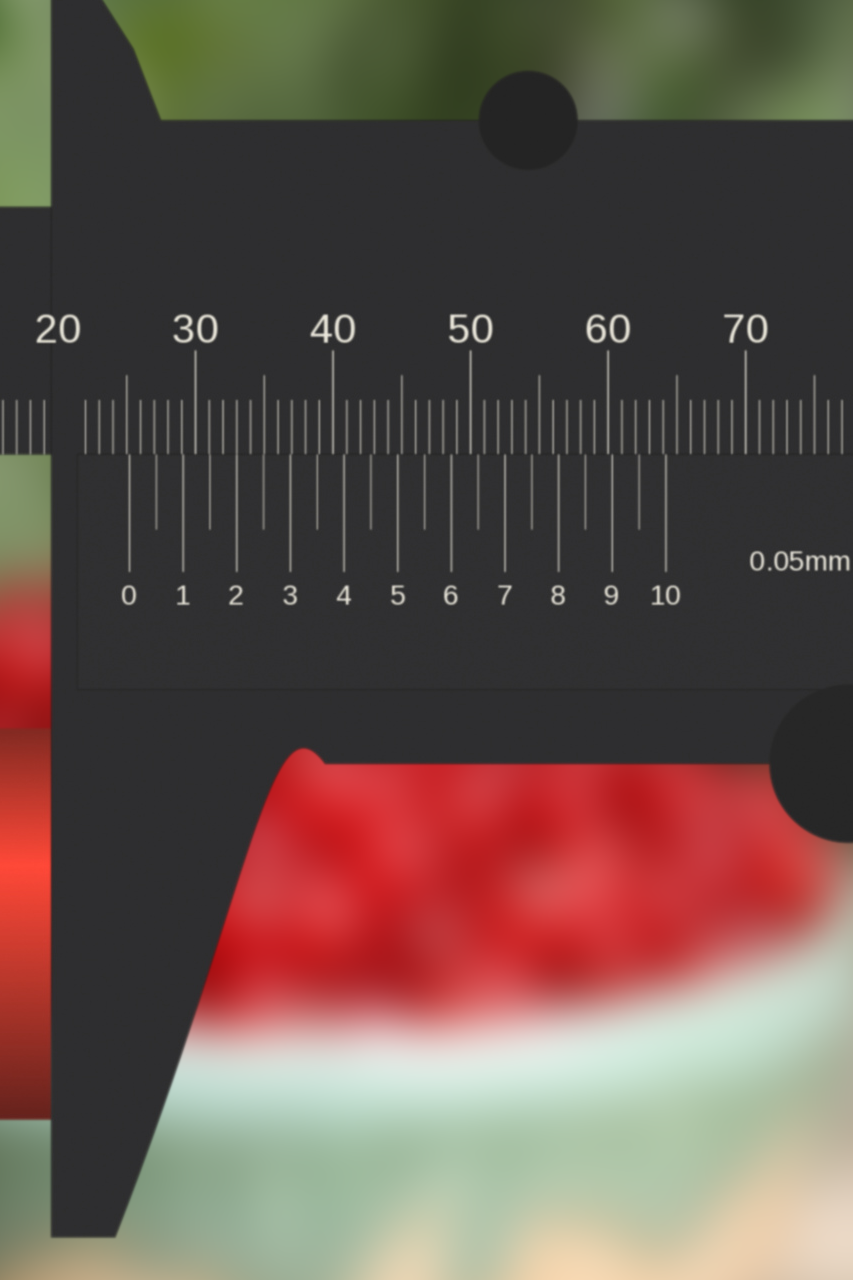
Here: 25.2 mm
